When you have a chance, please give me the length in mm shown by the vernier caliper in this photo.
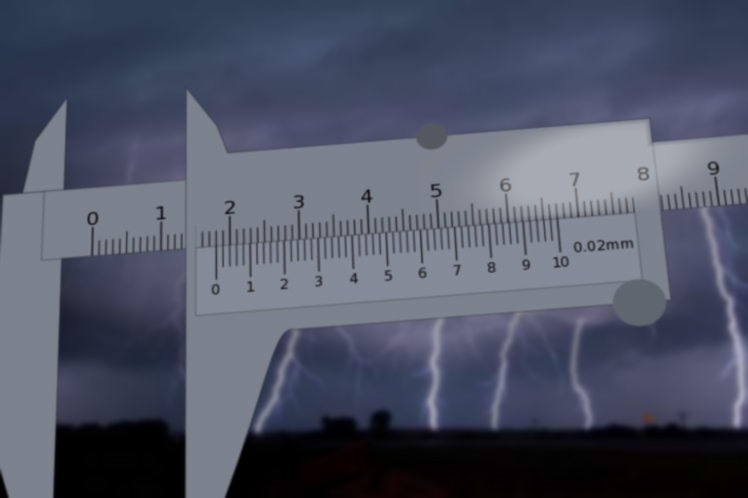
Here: 18.0 mm
